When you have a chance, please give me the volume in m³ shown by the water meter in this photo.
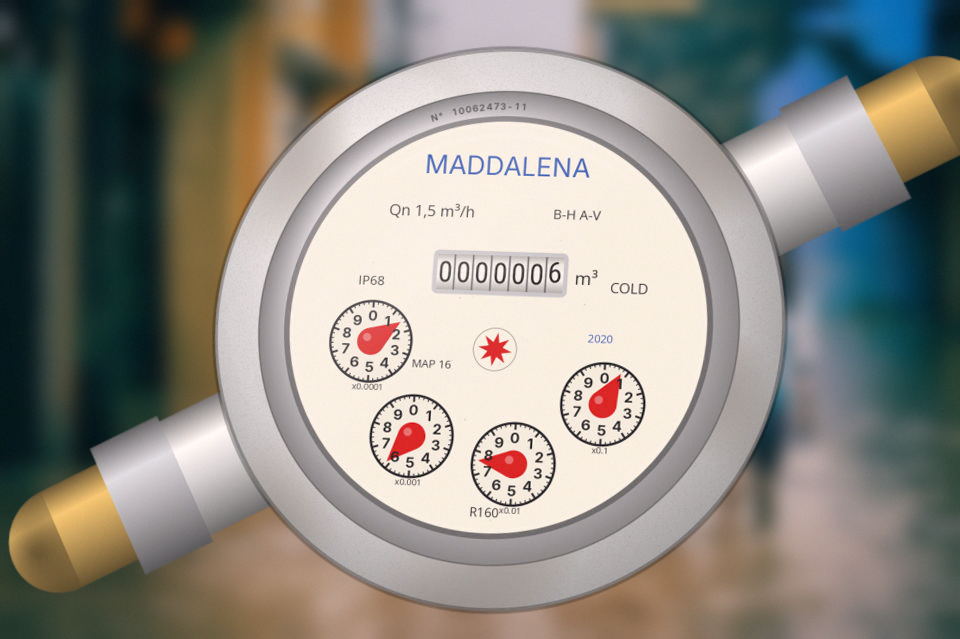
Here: 6.0761 m³
